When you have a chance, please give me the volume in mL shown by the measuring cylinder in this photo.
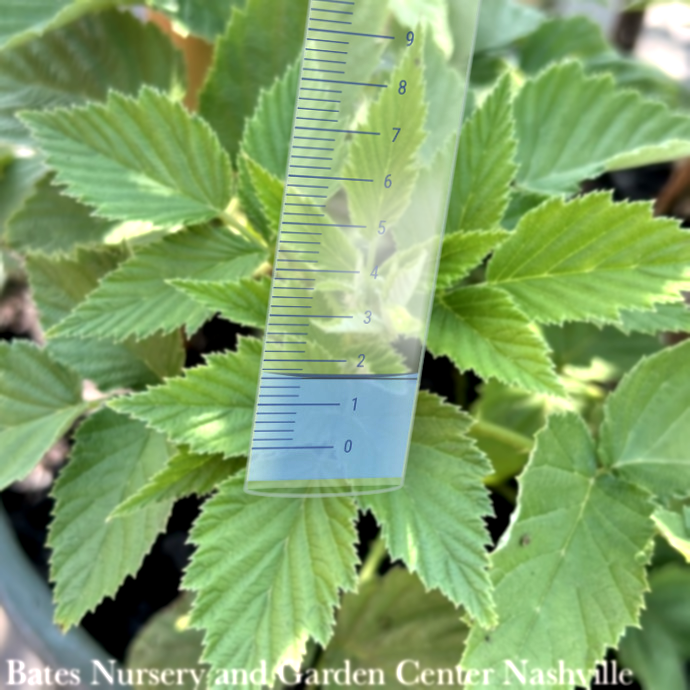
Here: 1.6 mL
